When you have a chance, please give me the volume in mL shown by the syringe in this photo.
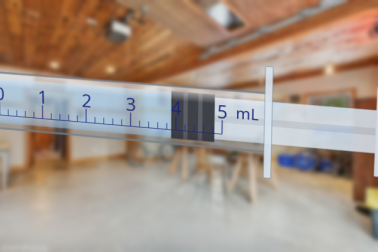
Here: 3.9 mL
